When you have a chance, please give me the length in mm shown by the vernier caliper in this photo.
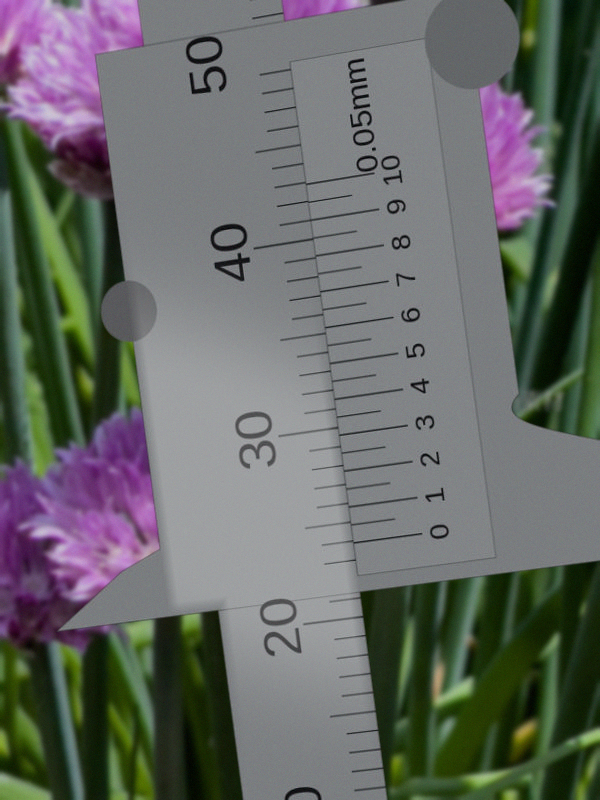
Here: 23.9 mm
